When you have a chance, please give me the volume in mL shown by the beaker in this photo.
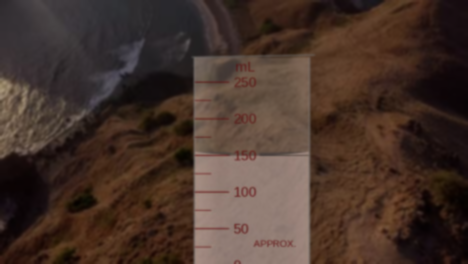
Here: 150 mL
